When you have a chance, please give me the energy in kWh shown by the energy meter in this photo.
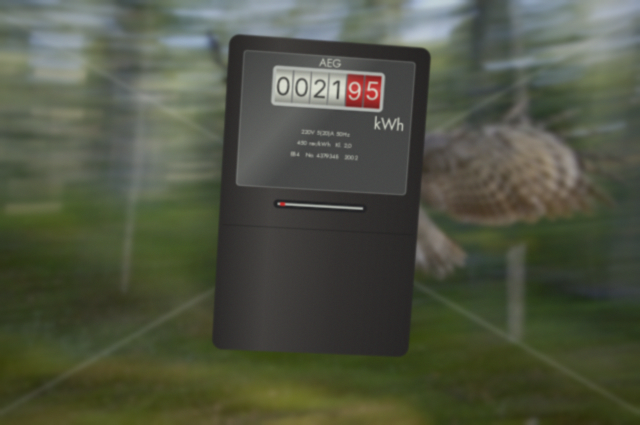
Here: 21.95 kWh
